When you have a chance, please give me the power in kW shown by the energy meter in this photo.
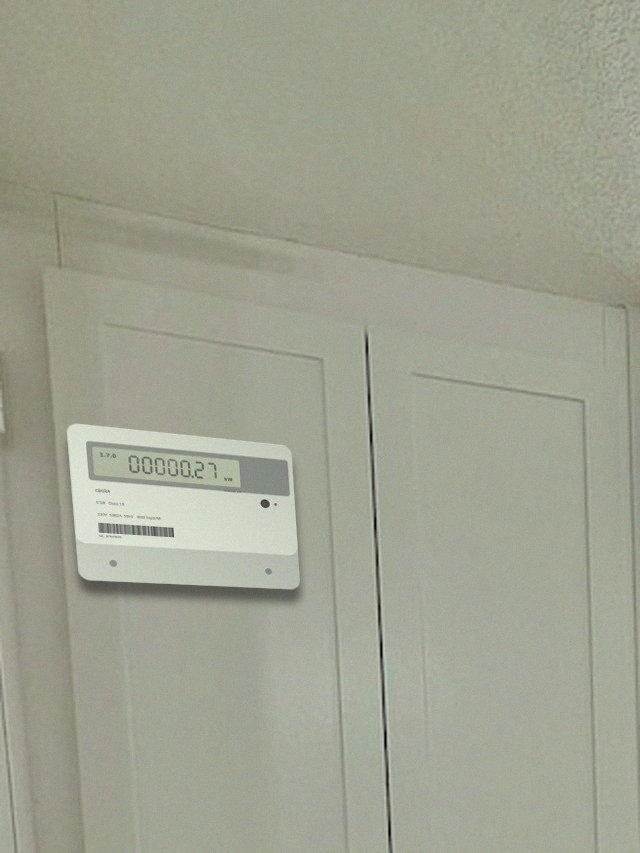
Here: 0.27 kW
